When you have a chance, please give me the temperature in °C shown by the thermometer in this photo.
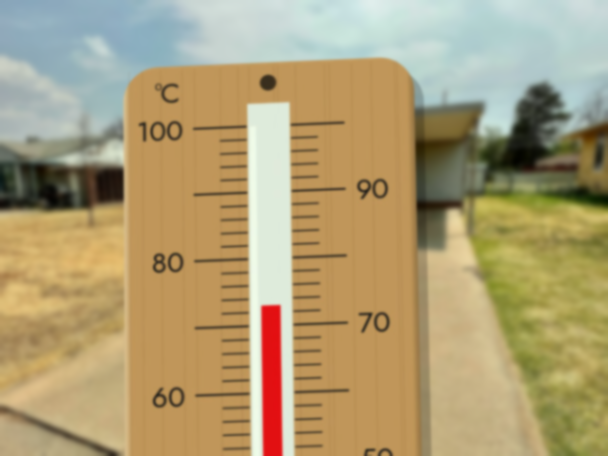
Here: 73 °C
